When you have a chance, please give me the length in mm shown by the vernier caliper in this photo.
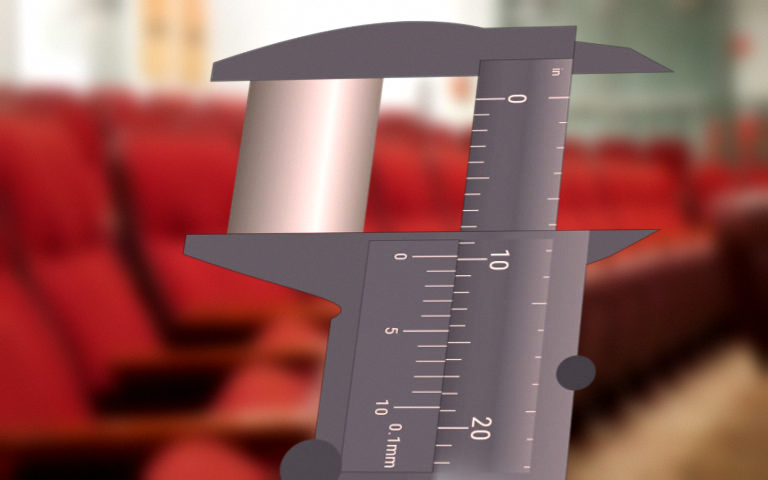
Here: 9.8 mm
